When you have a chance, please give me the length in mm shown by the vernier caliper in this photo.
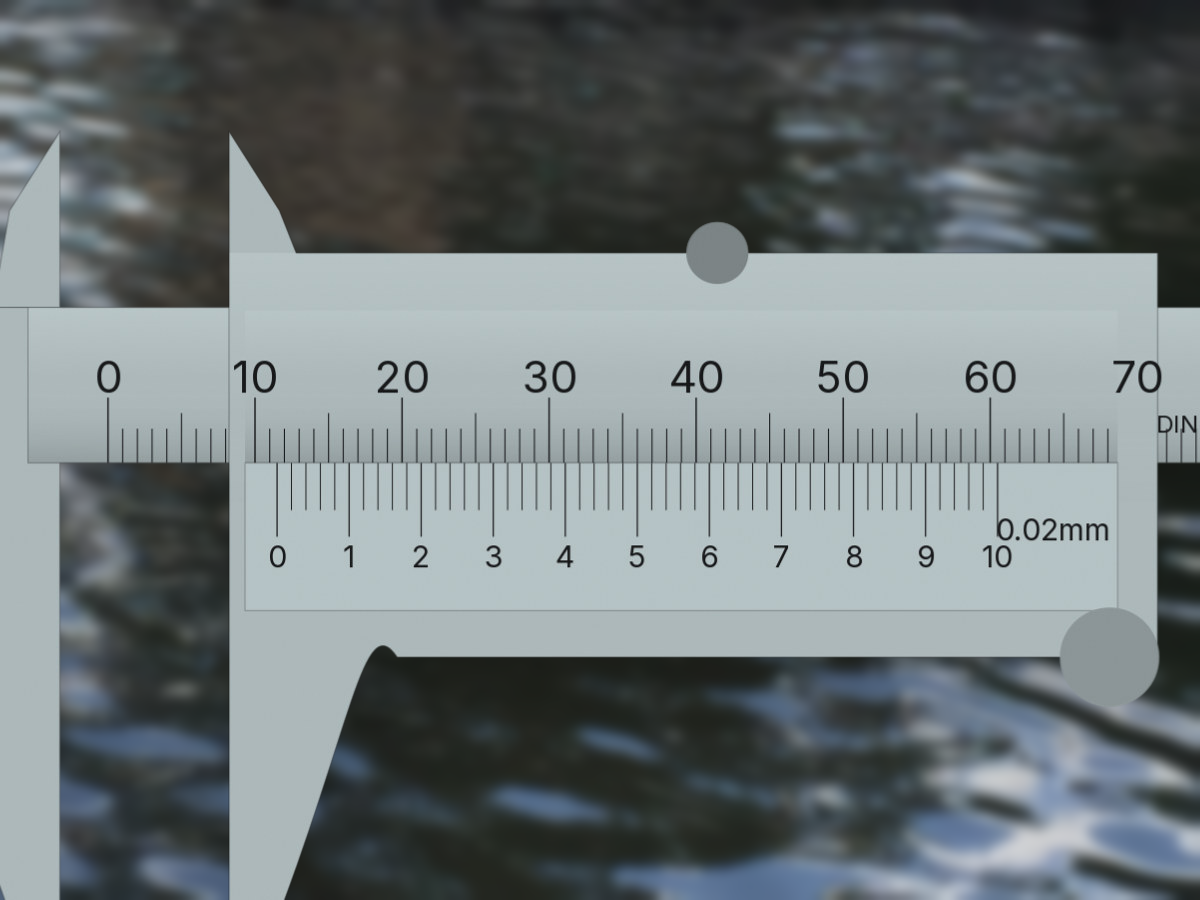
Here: 11.5 mm
